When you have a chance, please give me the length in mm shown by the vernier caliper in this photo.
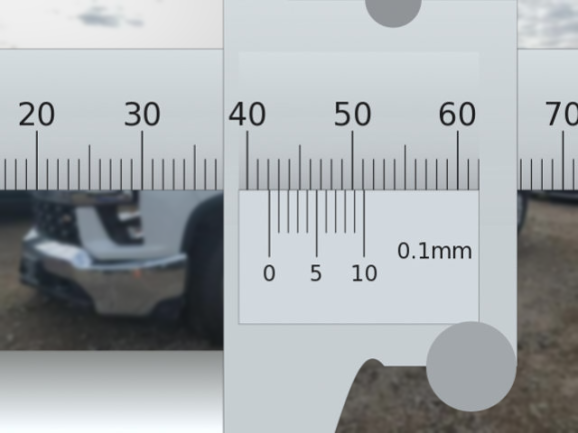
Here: 42.1 mm
